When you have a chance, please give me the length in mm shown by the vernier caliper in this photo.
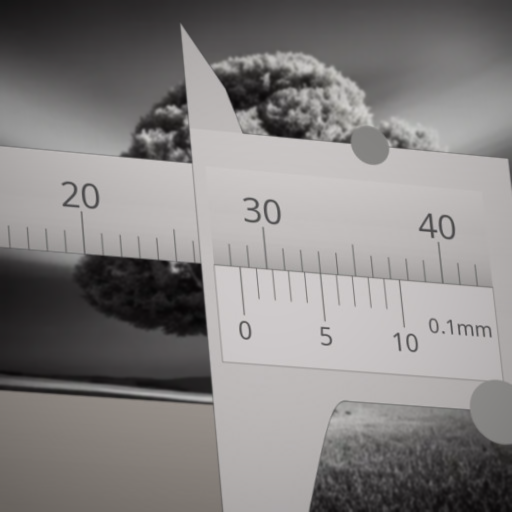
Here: 28.5 mm
